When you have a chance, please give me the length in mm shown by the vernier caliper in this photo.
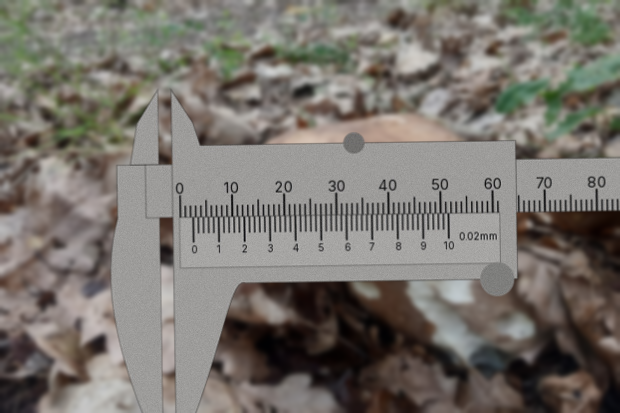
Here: 2.5 mm
